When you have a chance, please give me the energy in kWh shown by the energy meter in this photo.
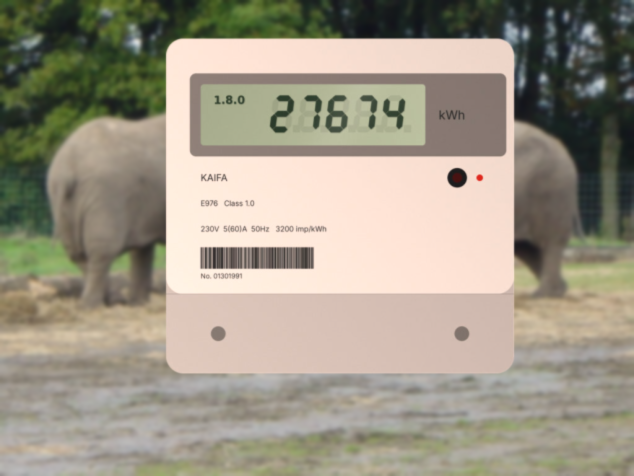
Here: 27674 kWh
